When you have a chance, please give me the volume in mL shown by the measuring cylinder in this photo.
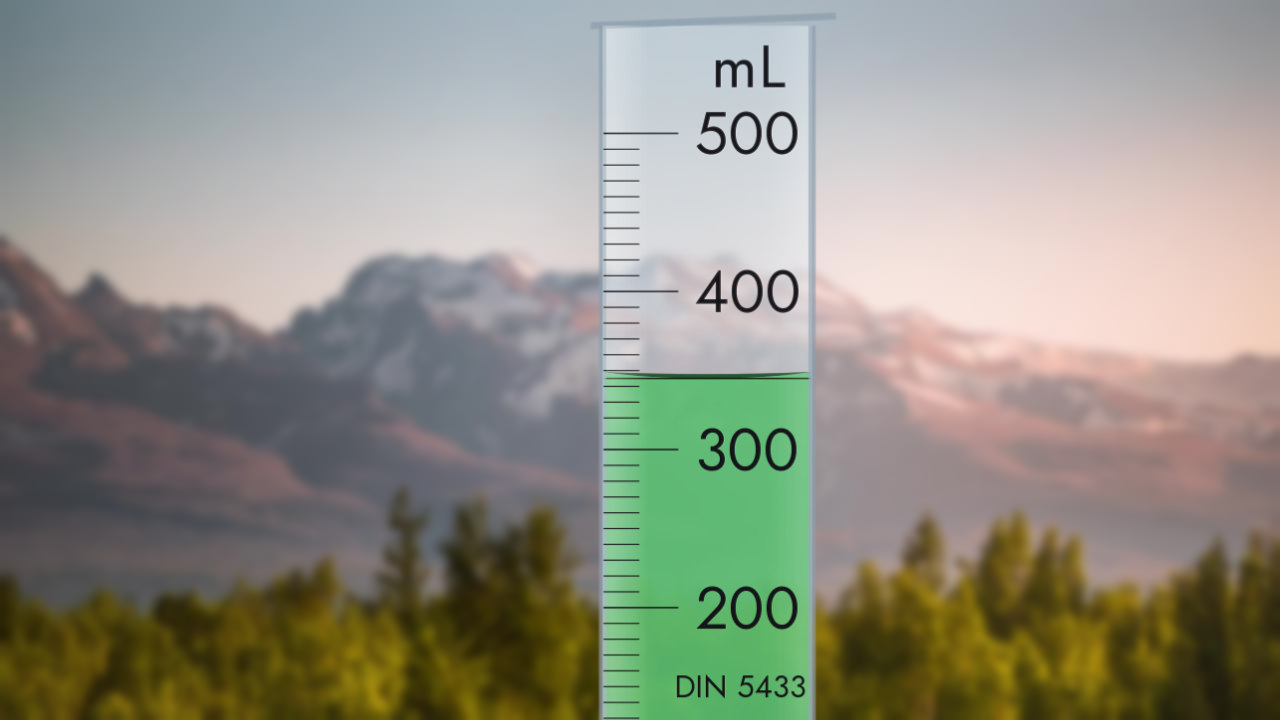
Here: 345 mL
